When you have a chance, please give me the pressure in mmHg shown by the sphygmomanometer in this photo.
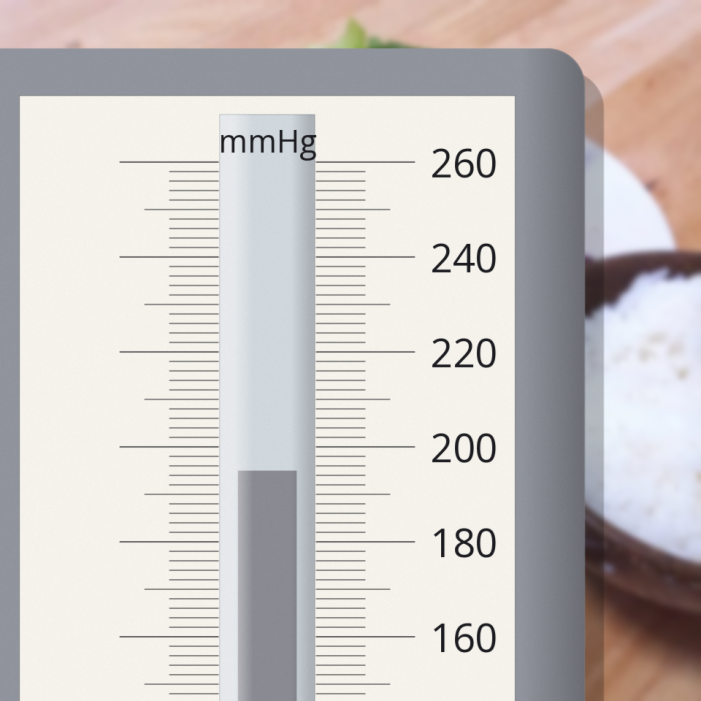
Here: 195 mmHg
